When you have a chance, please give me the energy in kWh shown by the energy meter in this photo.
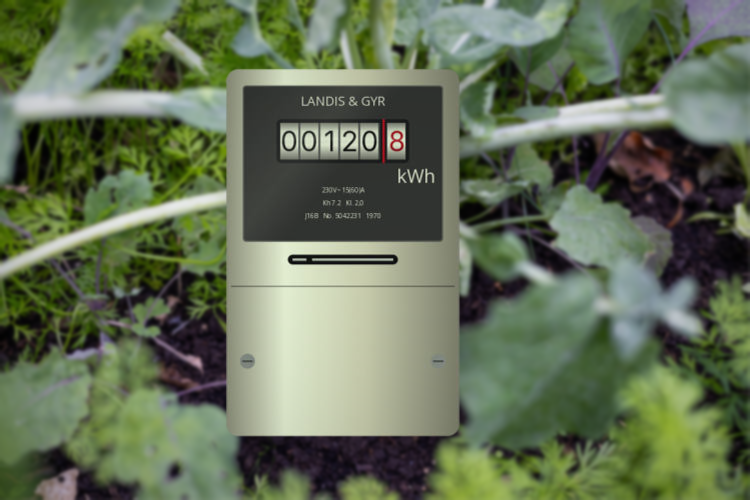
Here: 120.8 kWh
